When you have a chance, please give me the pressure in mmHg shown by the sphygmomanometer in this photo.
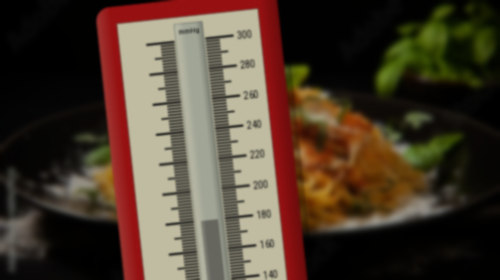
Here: 180 mmHg
